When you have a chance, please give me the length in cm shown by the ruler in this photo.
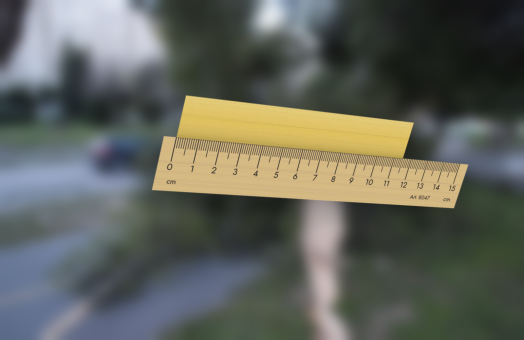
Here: 11.5 cm
